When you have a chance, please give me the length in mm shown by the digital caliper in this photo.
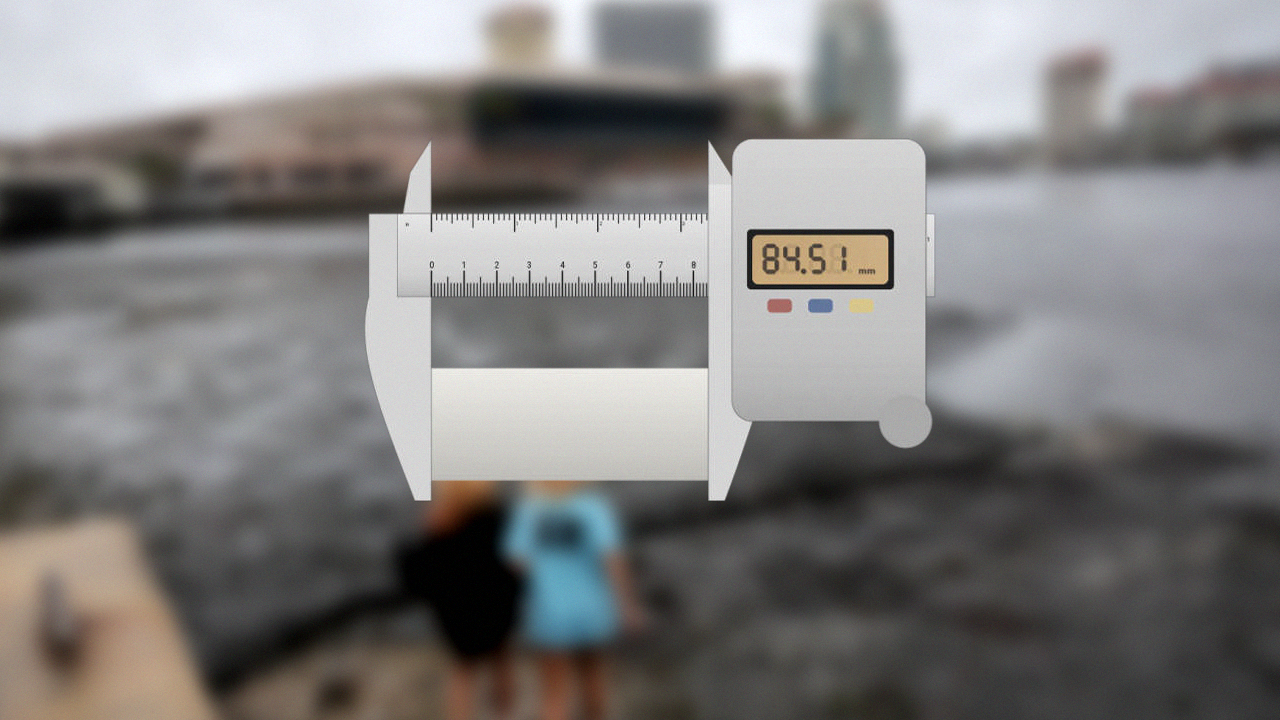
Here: 84.51 mm
